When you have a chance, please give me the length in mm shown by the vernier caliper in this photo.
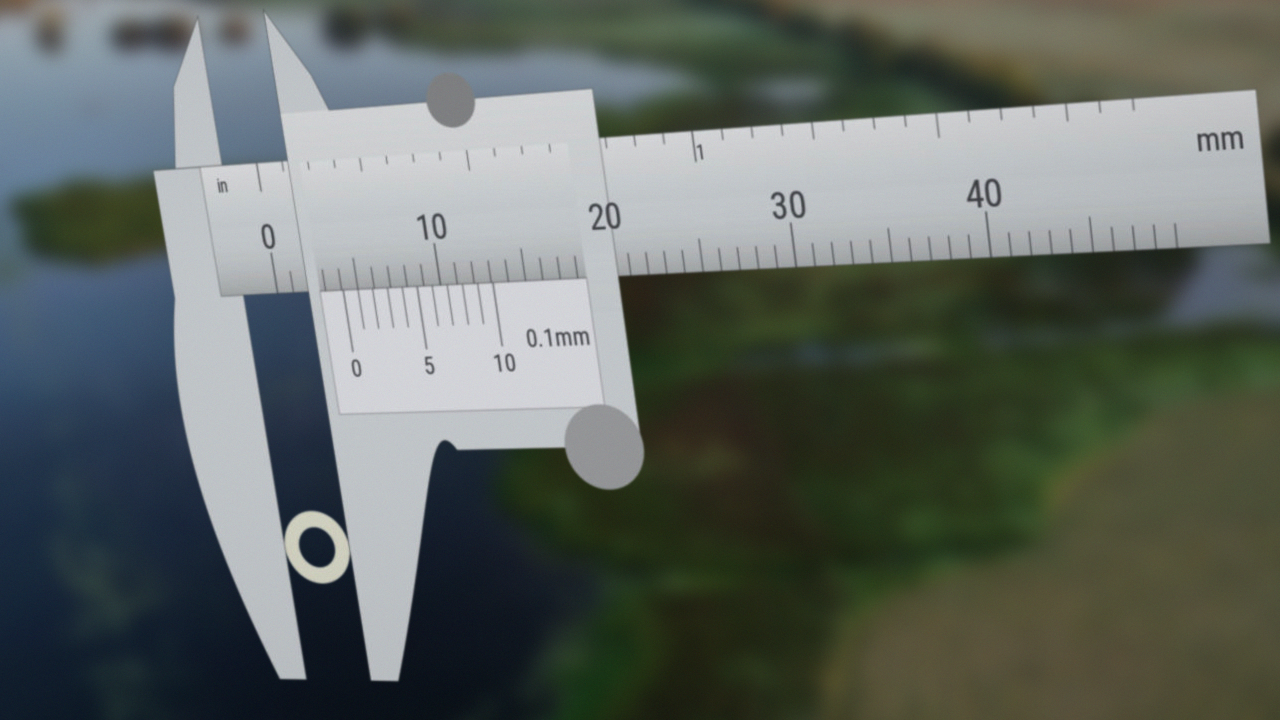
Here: 4.1 mm
